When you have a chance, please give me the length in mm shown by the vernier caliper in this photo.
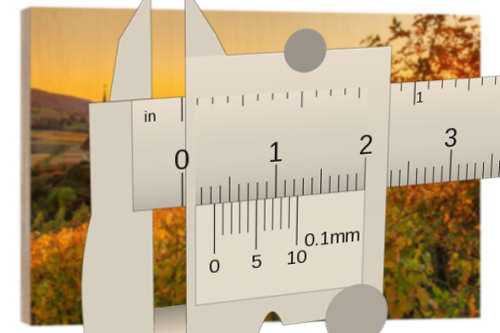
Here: 3.4 mm
